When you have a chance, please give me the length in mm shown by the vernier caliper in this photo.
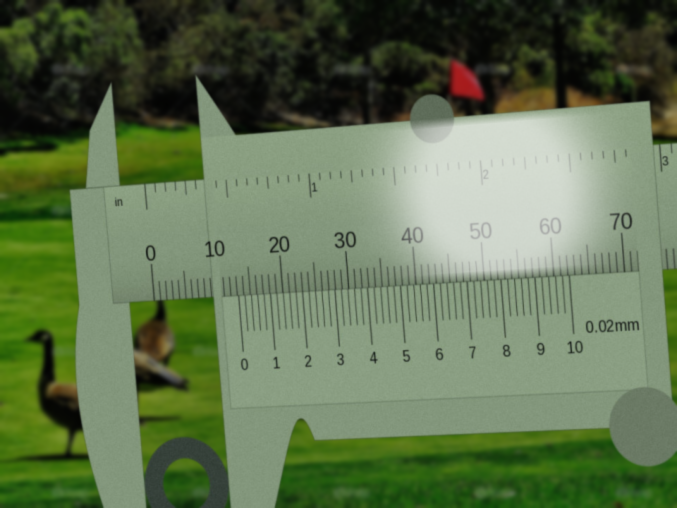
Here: 13.2 mm
